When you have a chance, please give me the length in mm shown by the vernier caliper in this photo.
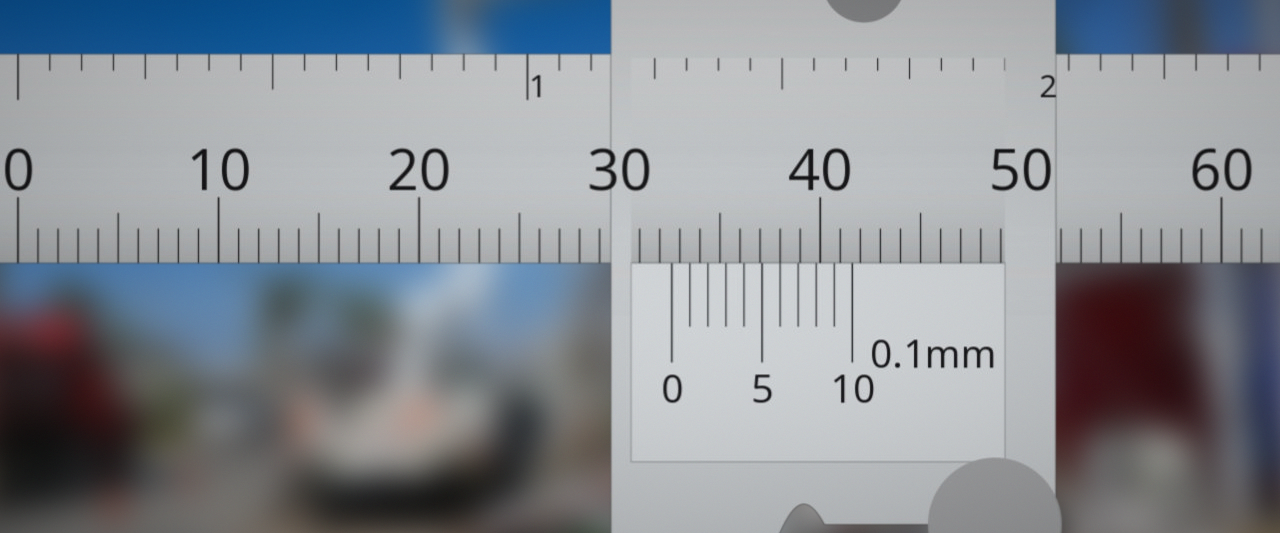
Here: 32.6 mm
